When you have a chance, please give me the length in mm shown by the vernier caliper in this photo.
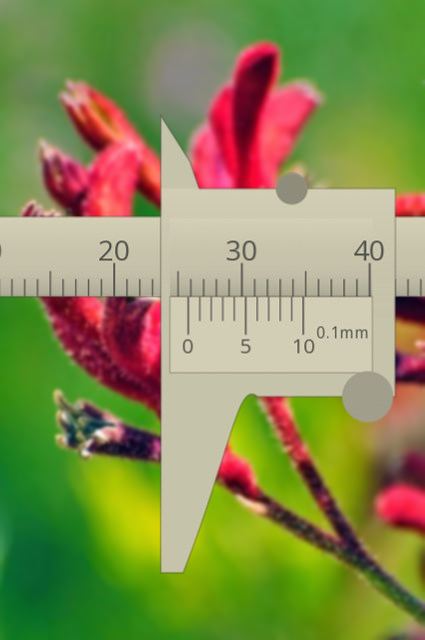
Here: 25.8 mm
